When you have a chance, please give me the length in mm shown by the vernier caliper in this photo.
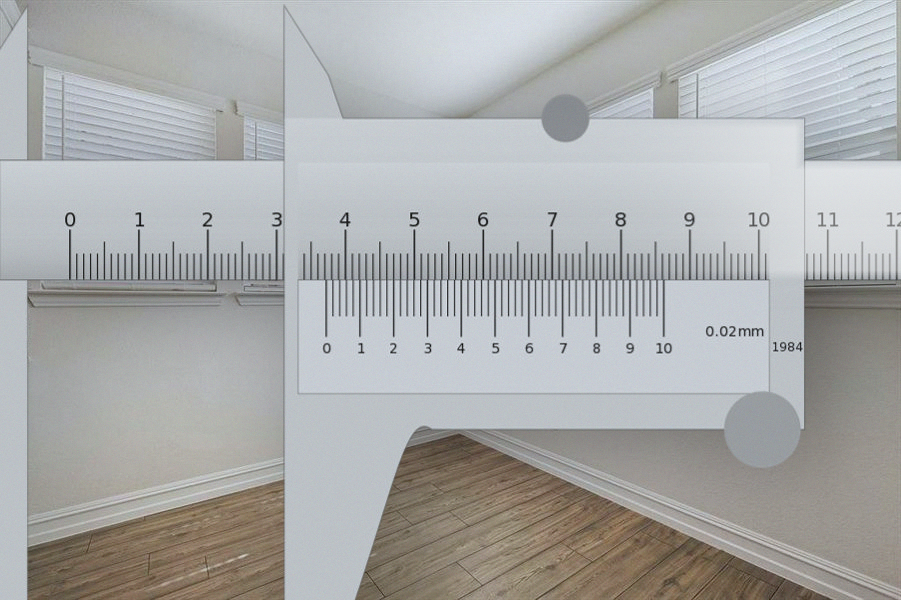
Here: 37.2 mm
